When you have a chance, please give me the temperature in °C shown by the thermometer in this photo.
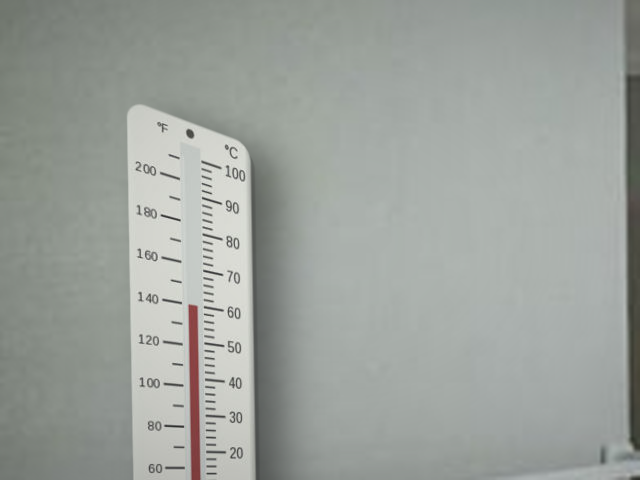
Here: 60 °C
